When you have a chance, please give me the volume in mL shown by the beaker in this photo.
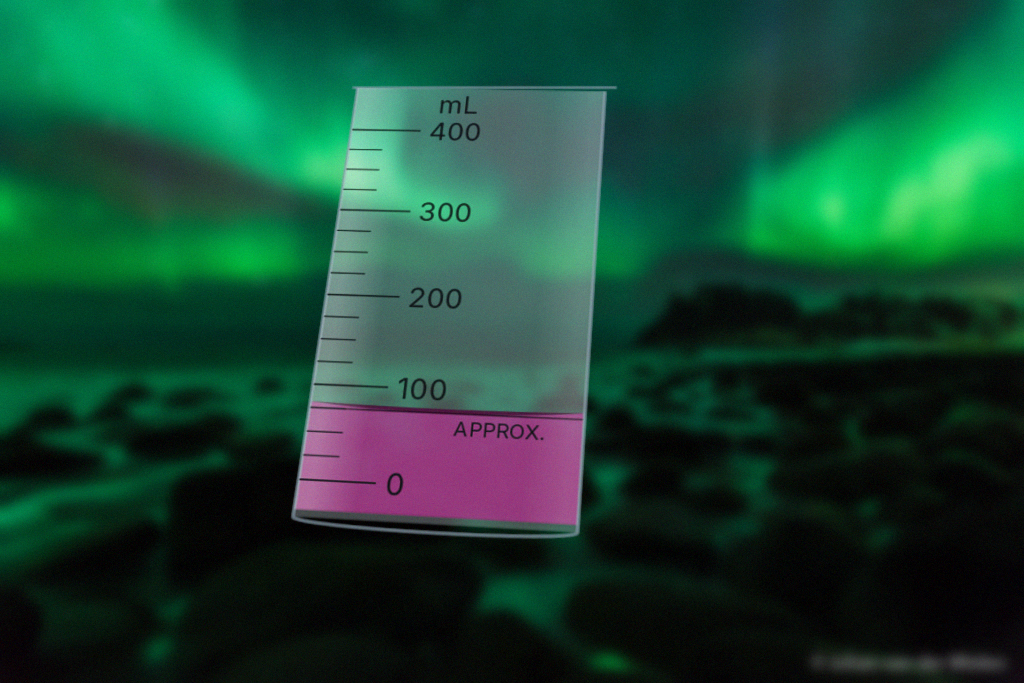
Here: 75 mL
